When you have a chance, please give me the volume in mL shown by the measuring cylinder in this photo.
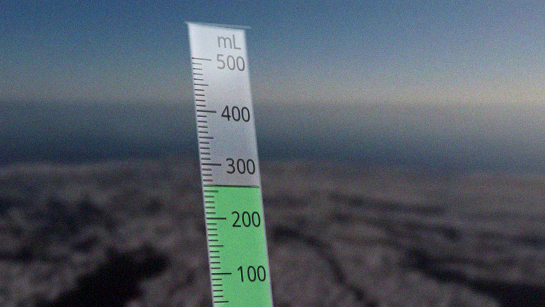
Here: 260 mL
